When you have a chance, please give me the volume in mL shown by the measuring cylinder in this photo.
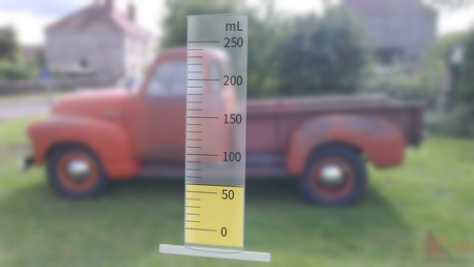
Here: 60 mL
